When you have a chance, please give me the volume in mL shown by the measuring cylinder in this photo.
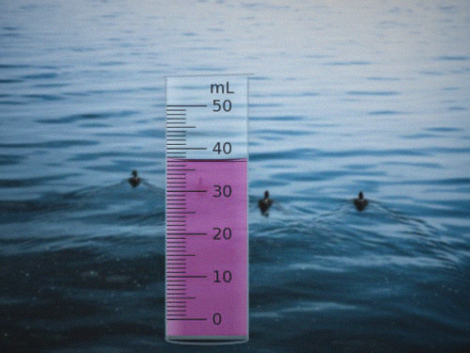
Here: 37 mL
